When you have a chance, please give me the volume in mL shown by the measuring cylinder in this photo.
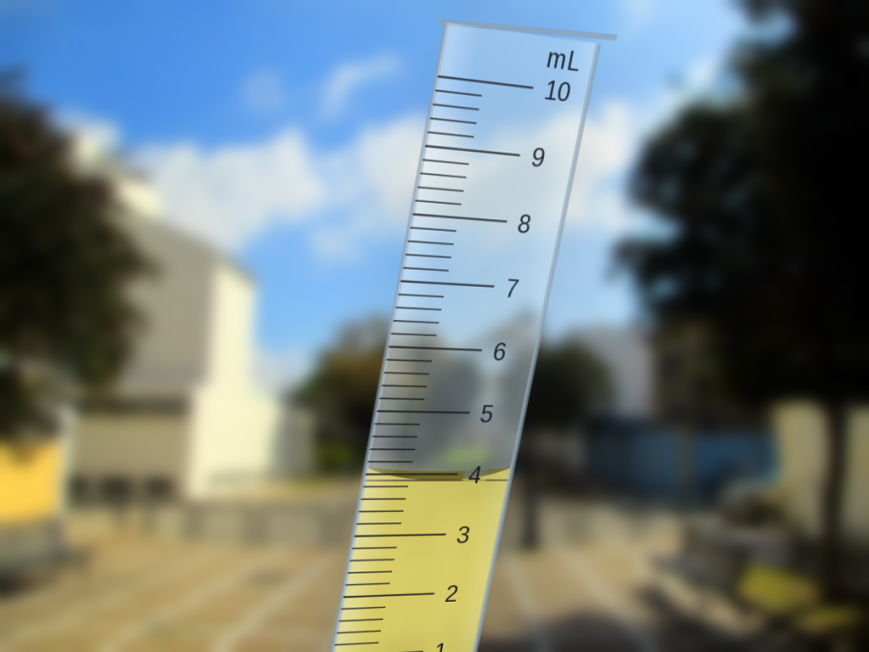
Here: 3.9 mL
